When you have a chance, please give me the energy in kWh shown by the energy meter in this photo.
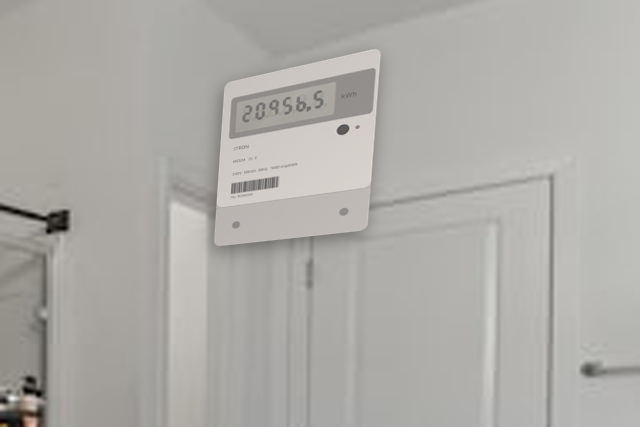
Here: 20956.5 kWh
